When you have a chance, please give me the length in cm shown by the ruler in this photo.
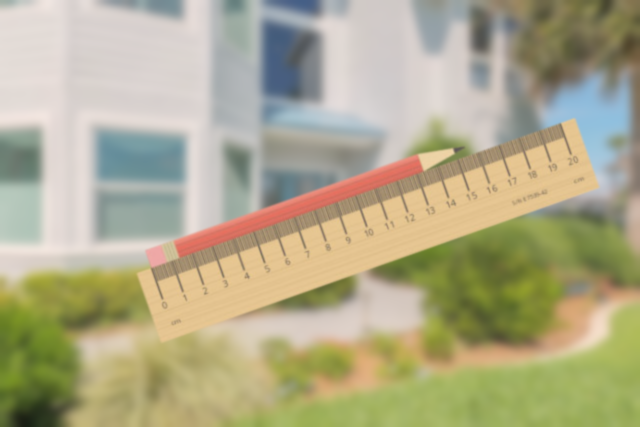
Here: 15.5 cm
